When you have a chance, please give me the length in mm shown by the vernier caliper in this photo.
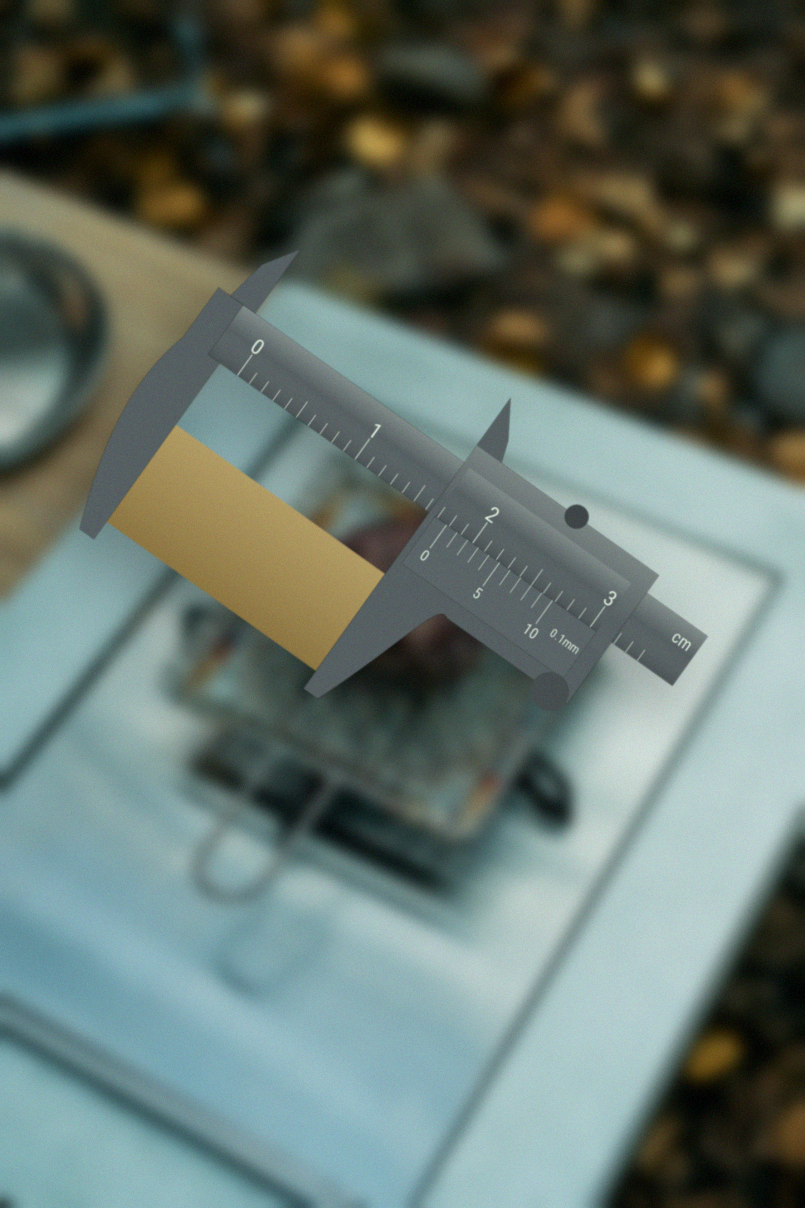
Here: 17.8 mm
